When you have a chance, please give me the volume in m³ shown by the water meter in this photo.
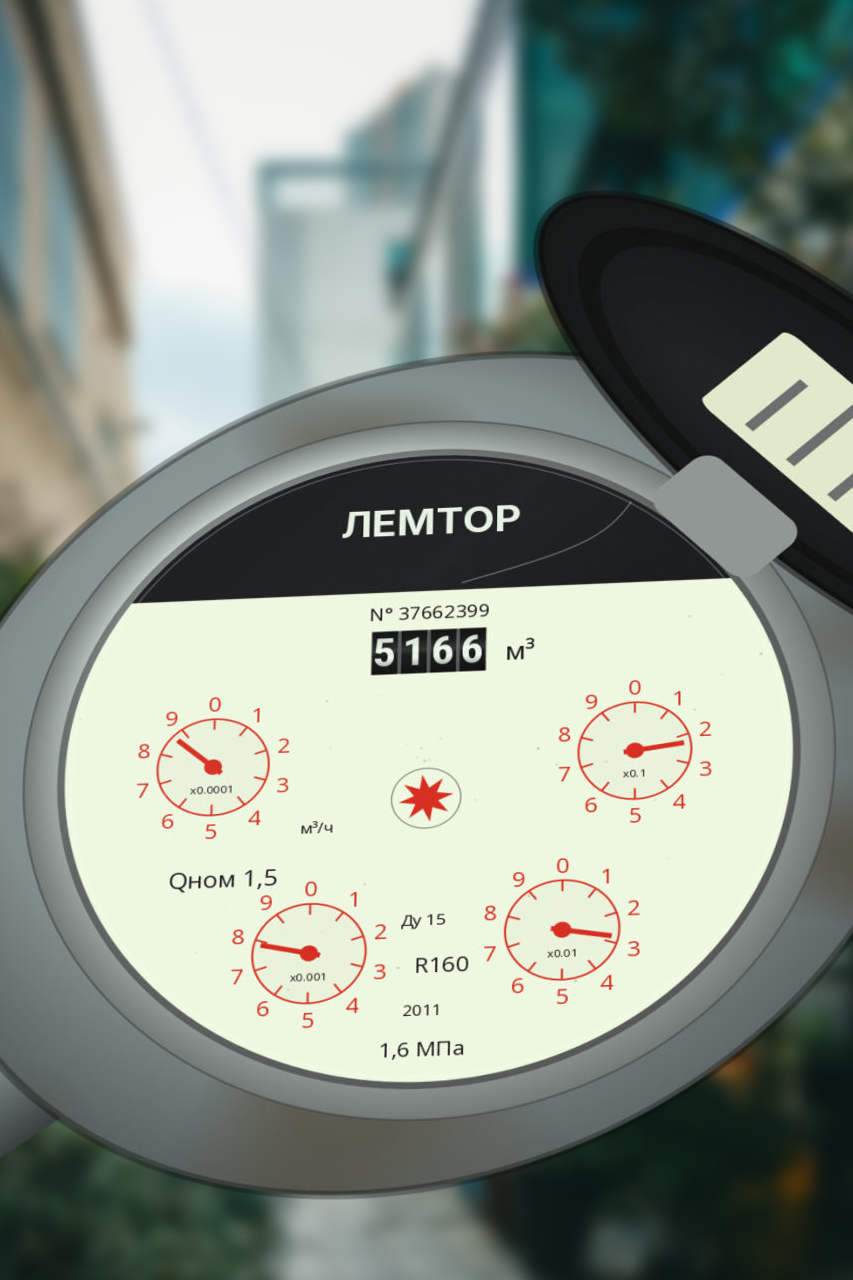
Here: 5166.2278 m³
